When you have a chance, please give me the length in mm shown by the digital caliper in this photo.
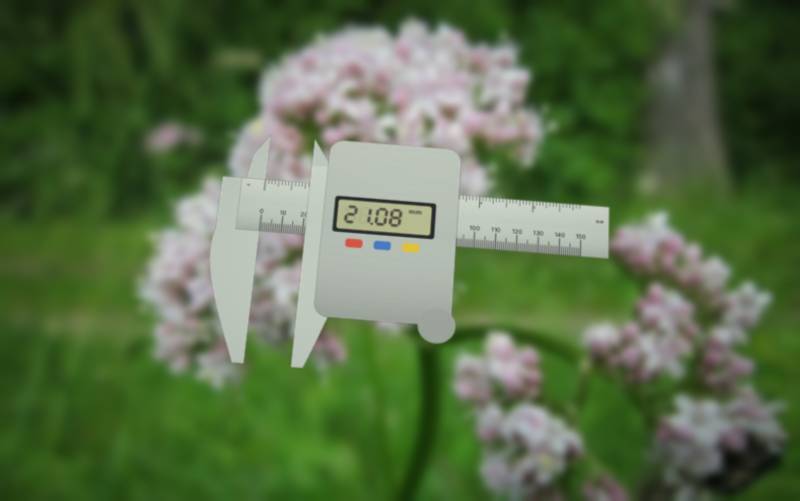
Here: 21.08 mm
